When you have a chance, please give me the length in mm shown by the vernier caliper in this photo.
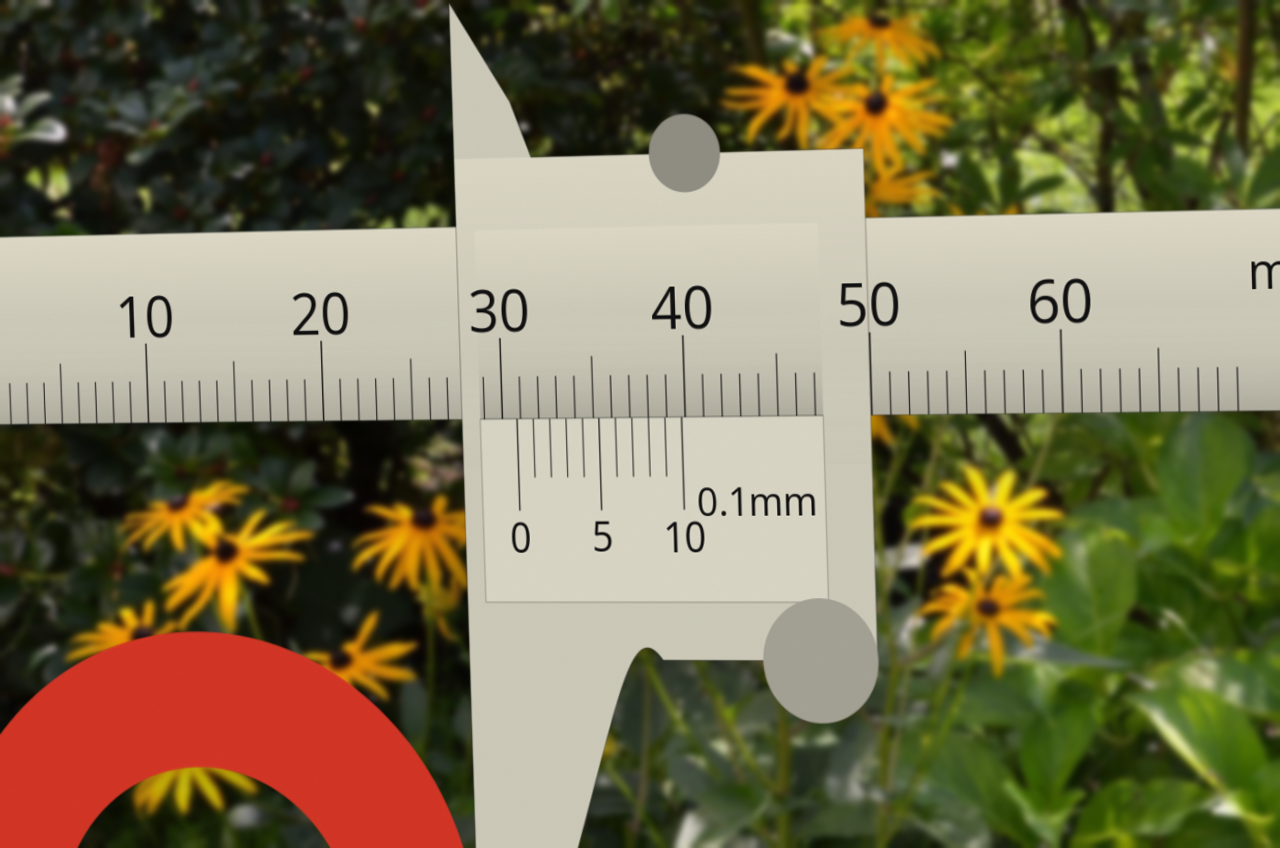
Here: 30.8 mm
